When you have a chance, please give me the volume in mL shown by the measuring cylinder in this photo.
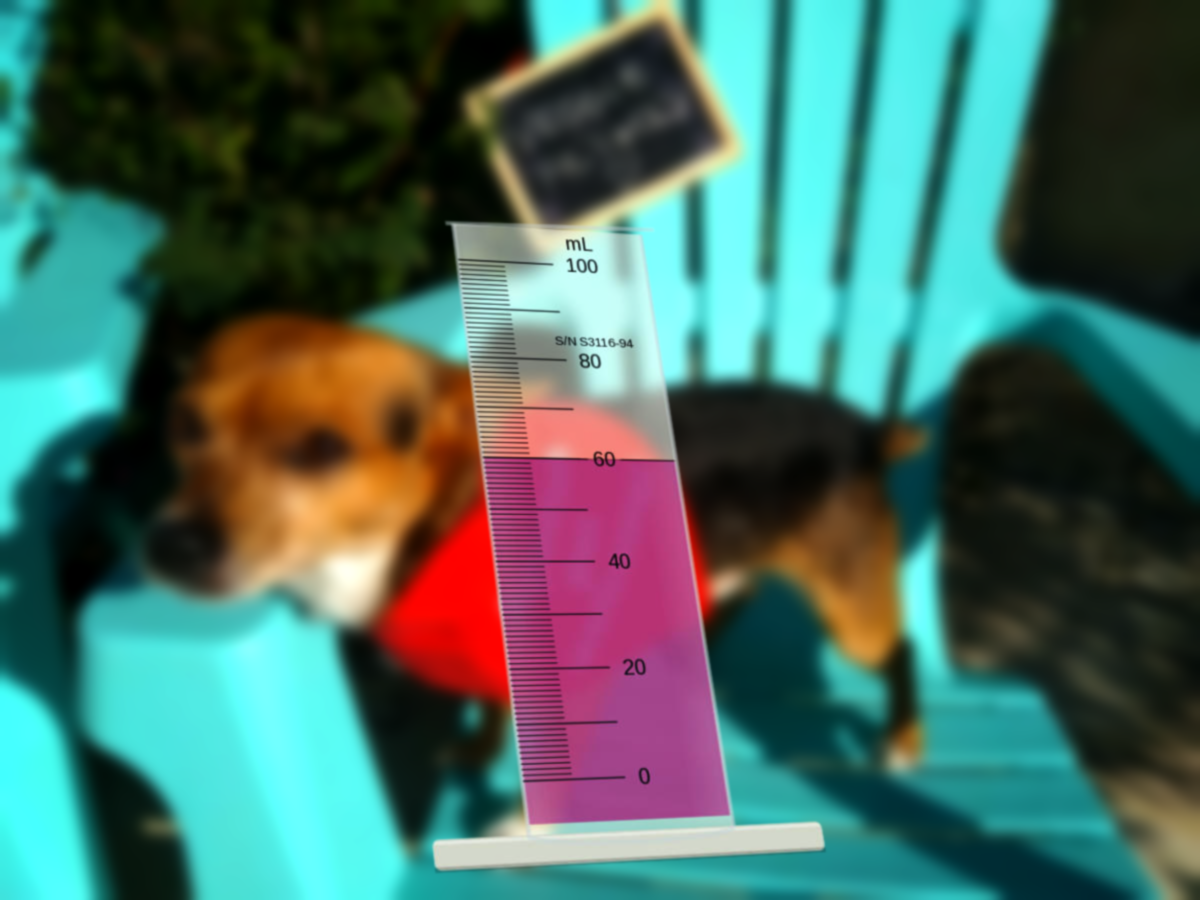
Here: 60 mL
